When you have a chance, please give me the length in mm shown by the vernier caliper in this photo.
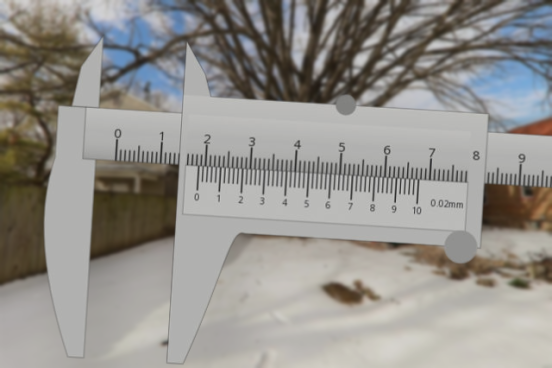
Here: 18.5 mm
